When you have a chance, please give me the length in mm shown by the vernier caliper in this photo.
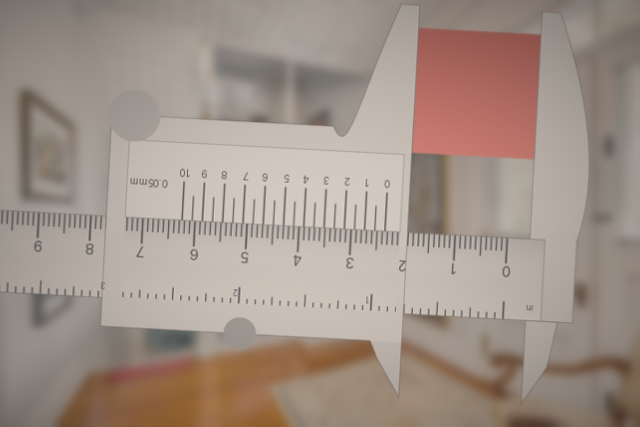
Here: 23.5 mm
